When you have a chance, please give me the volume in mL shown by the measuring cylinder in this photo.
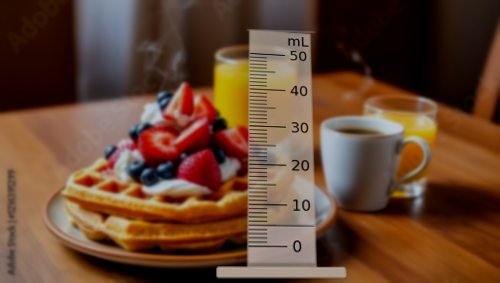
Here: 5 mL
